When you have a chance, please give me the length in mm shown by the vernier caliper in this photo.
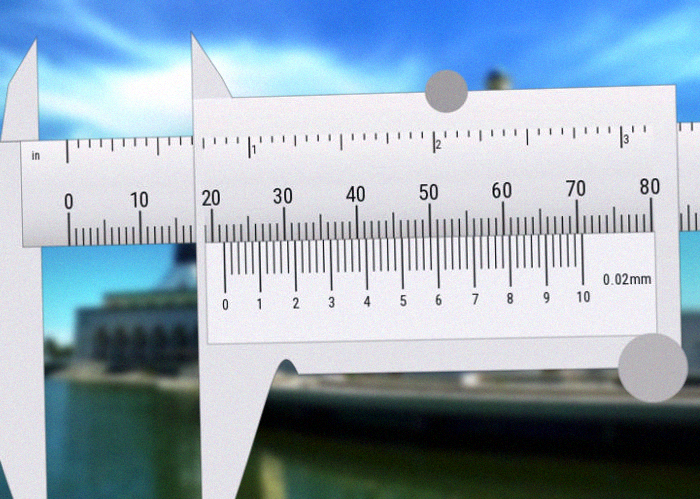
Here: 21.6 mm
